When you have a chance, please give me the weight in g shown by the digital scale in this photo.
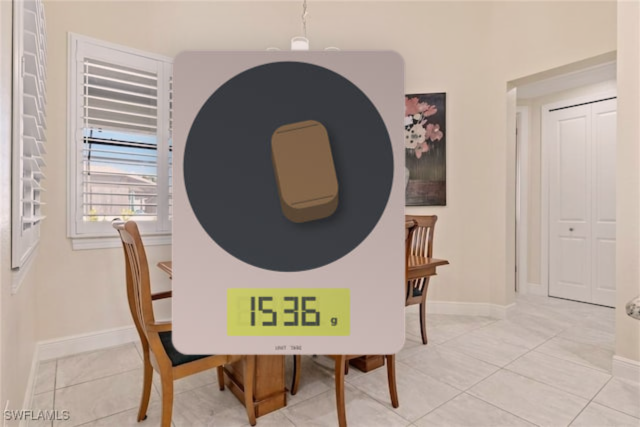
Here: 1536 g
